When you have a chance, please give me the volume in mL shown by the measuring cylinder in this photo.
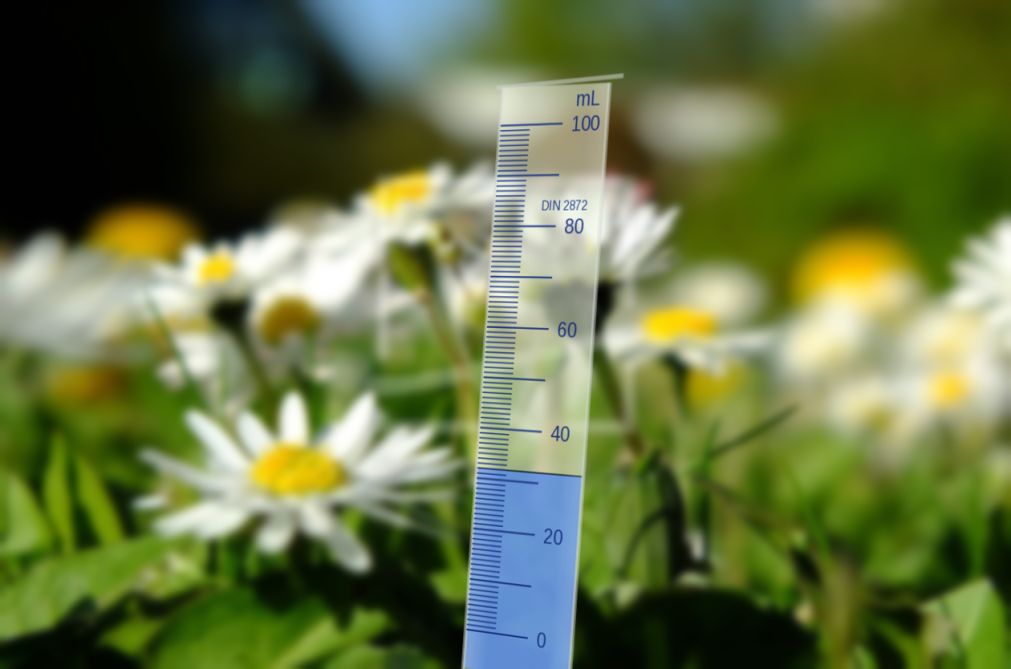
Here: 32 mL
